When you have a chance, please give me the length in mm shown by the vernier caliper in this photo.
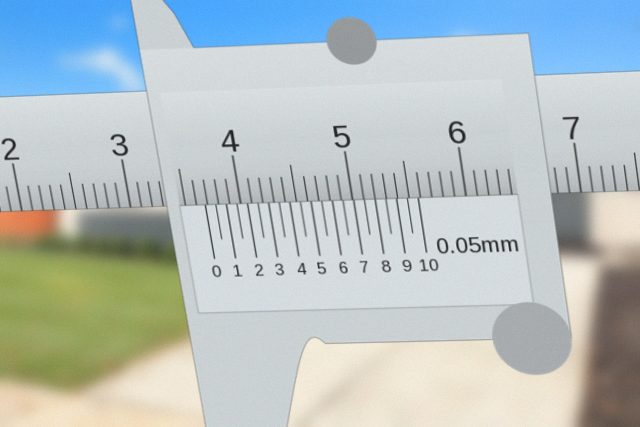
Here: 36.8 mm
